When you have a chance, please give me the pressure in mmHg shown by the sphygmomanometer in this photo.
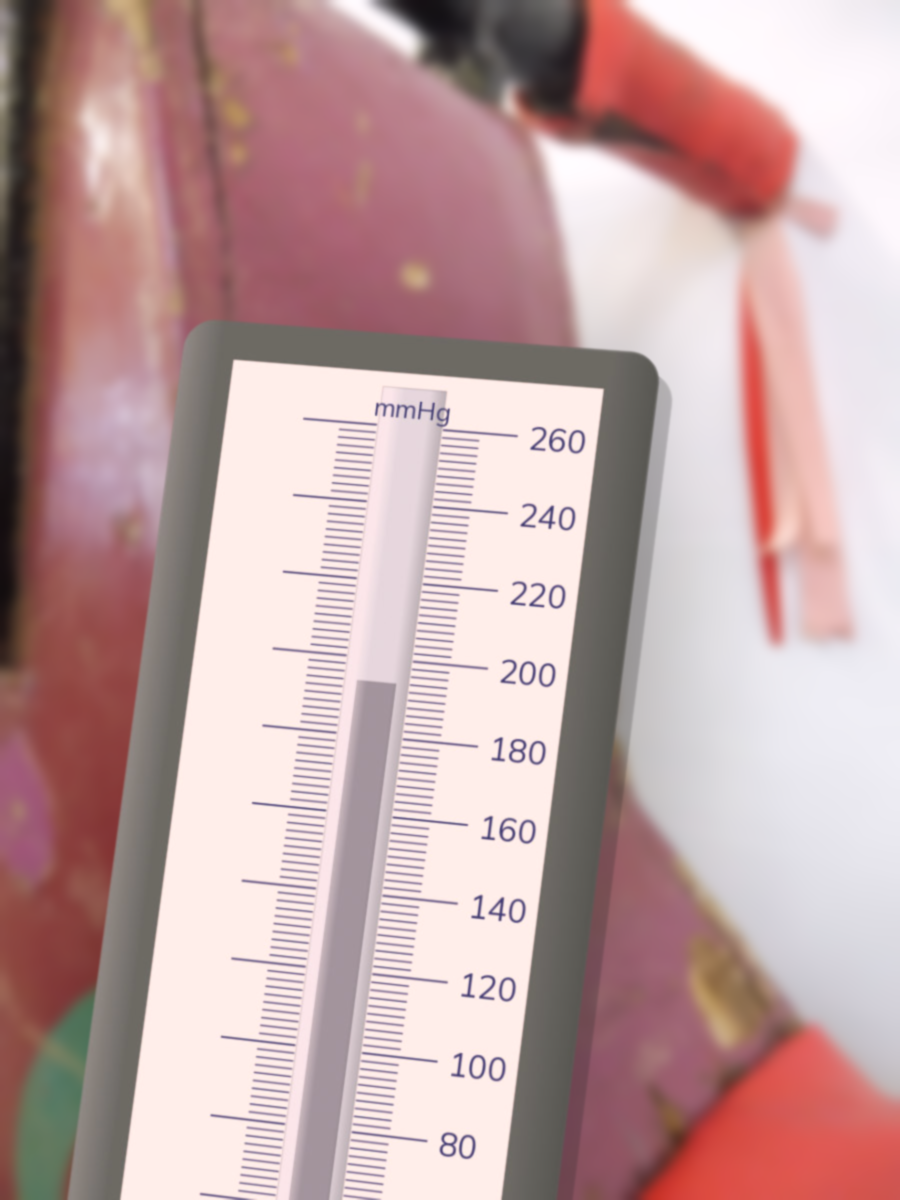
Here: 194 mmHg
